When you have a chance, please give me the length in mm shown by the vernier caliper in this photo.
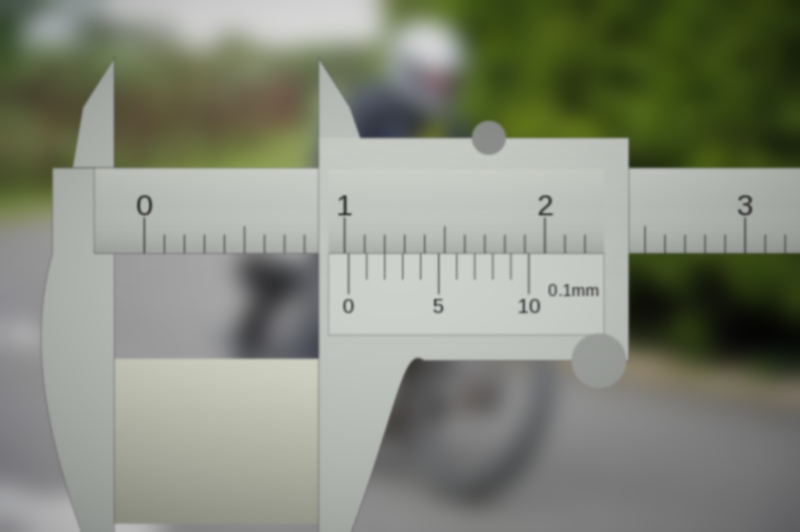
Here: 10.2 mm
